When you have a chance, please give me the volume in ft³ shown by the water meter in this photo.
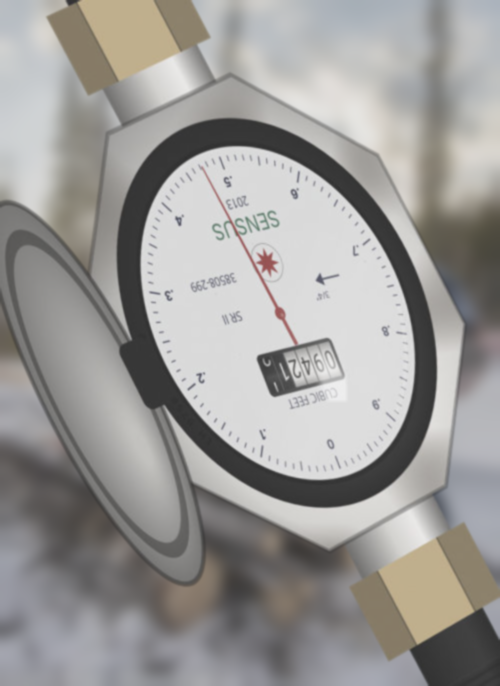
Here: 94211.47 ft³
